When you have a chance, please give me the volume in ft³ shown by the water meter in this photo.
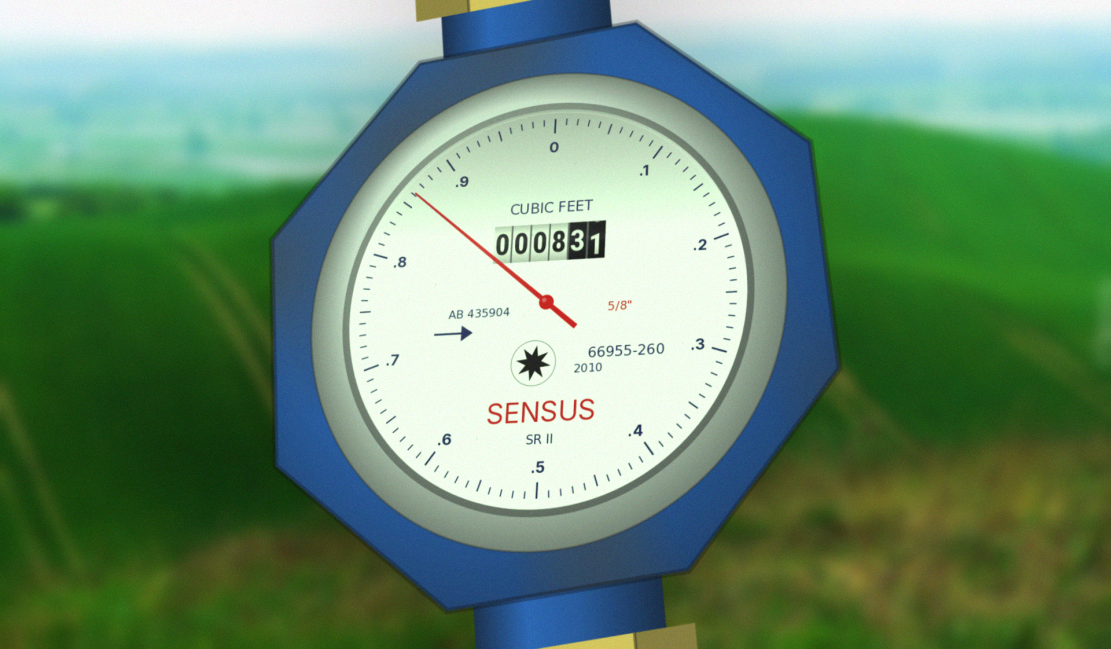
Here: 830.86 ft³
